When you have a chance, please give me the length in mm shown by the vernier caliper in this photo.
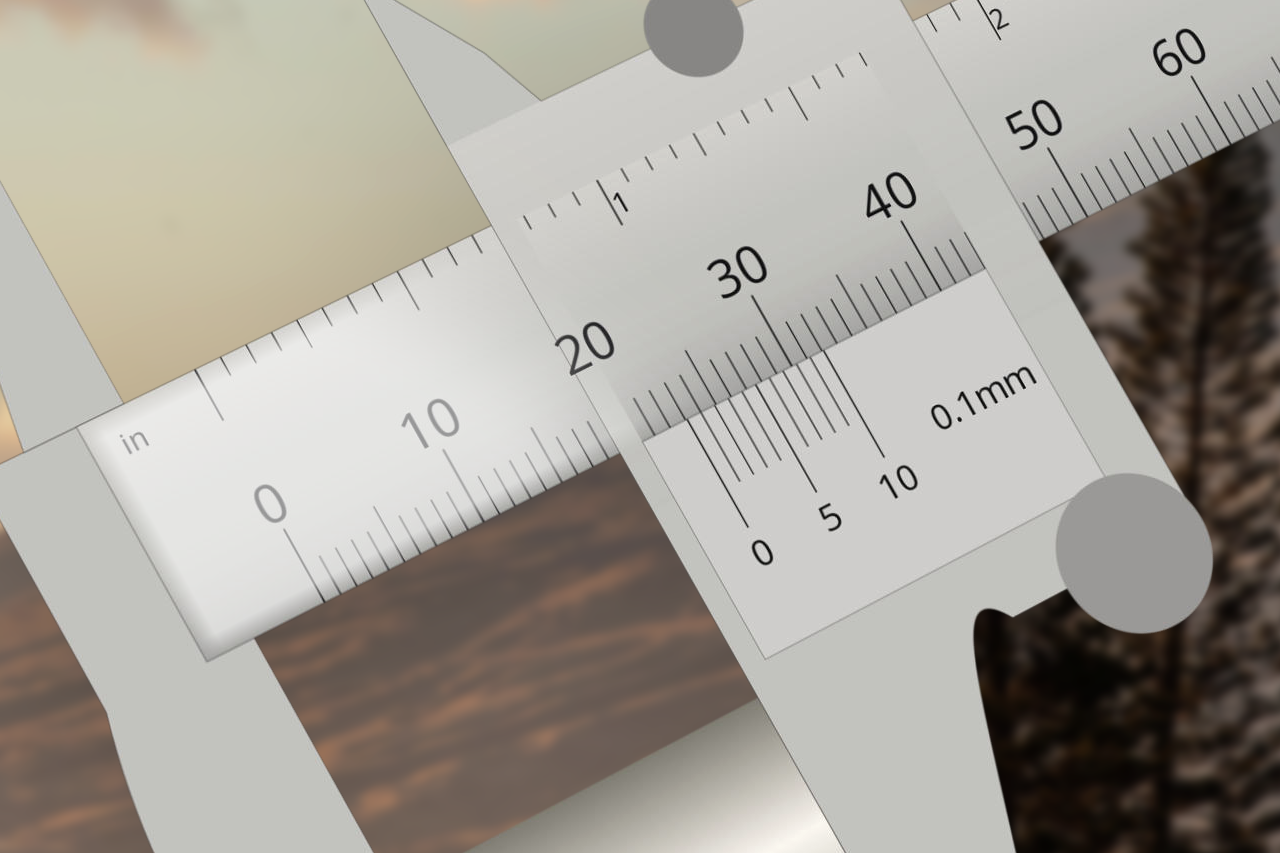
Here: 23.1 mm
